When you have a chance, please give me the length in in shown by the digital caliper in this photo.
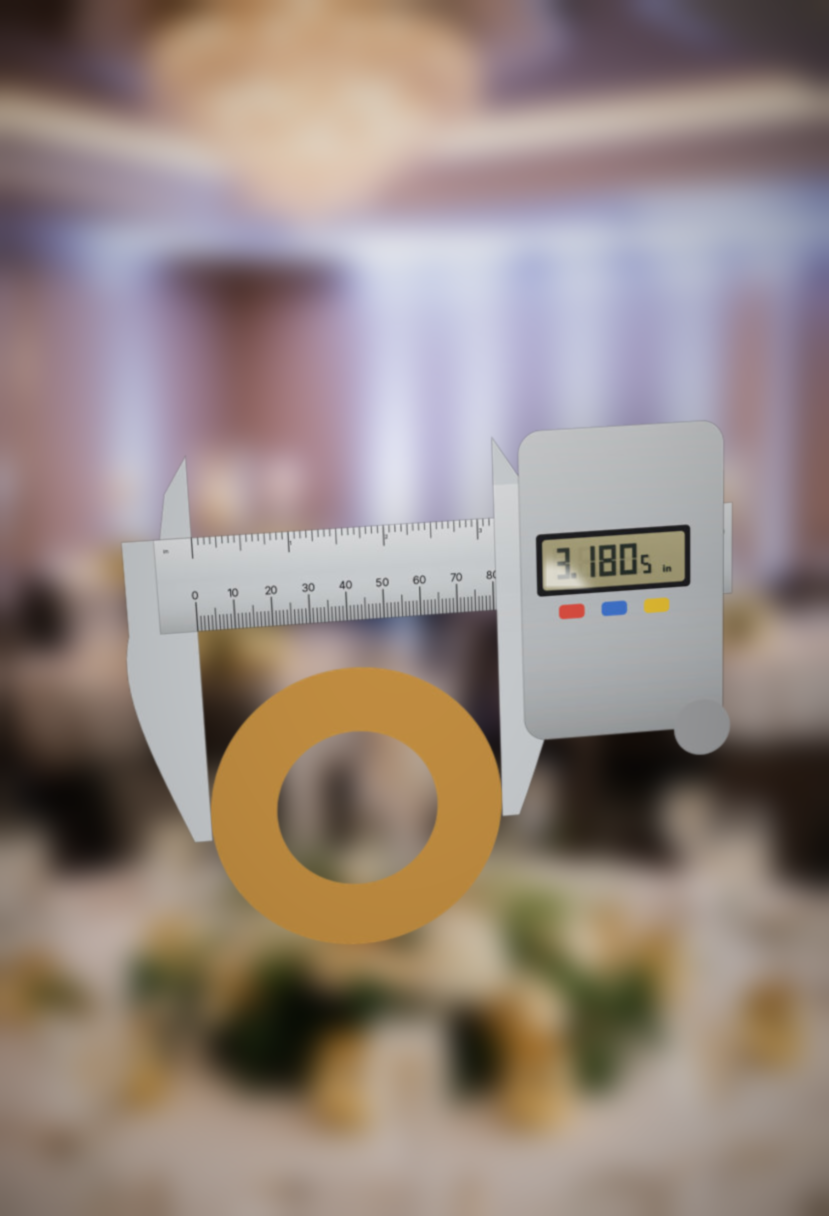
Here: 3.1805 in
